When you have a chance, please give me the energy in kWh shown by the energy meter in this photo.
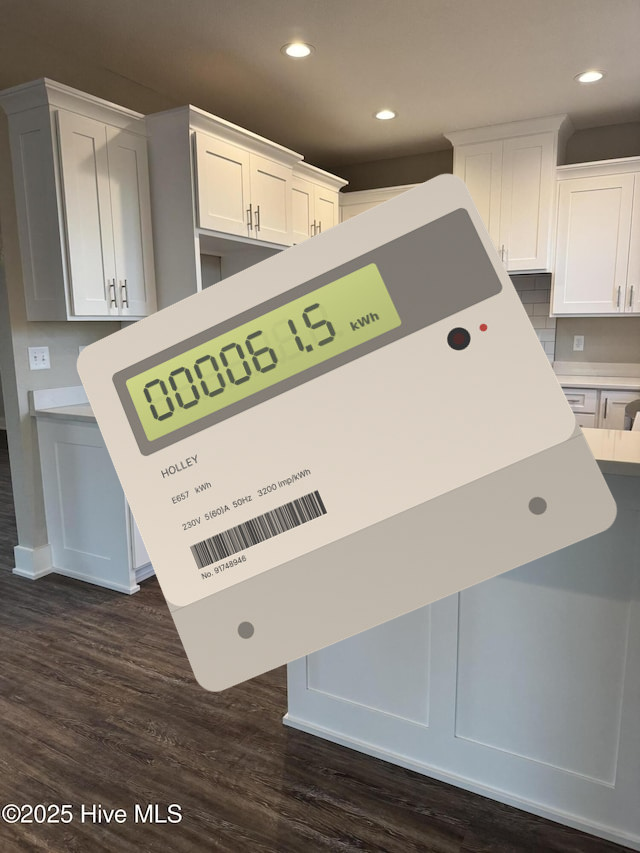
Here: 61.5 kWh
